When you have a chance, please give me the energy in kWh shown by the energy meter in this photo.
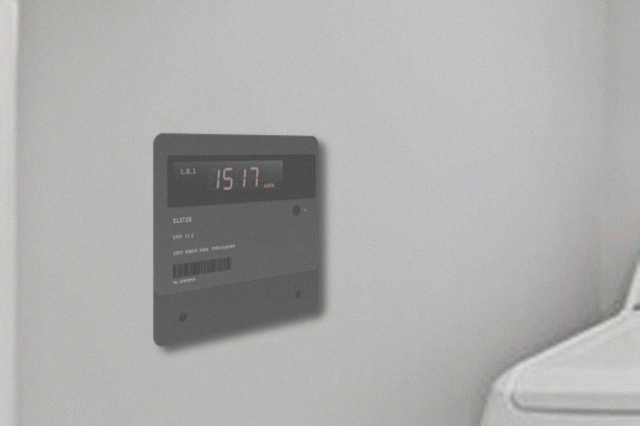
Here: 1517 kWh
